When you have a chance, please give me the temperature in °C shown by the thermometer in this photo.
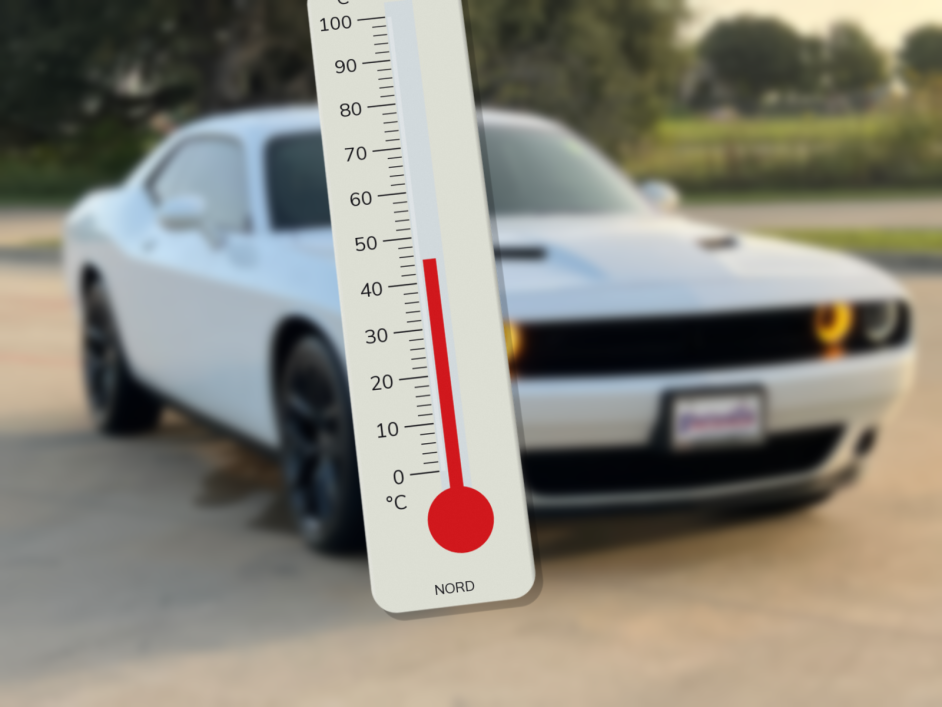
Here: 45 °C
